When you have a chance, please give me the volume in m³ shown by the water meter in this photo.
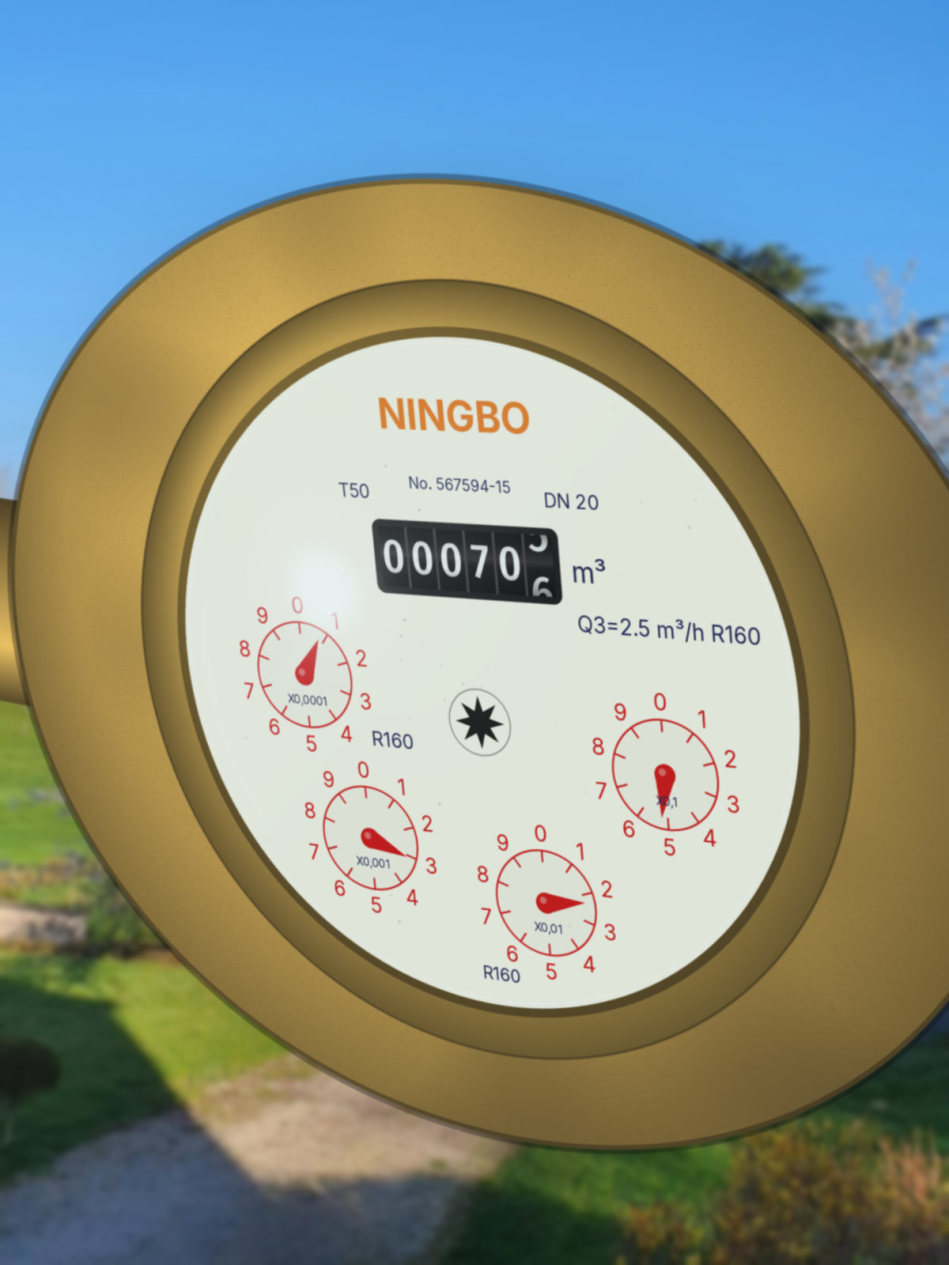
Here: 705.5230 m³
